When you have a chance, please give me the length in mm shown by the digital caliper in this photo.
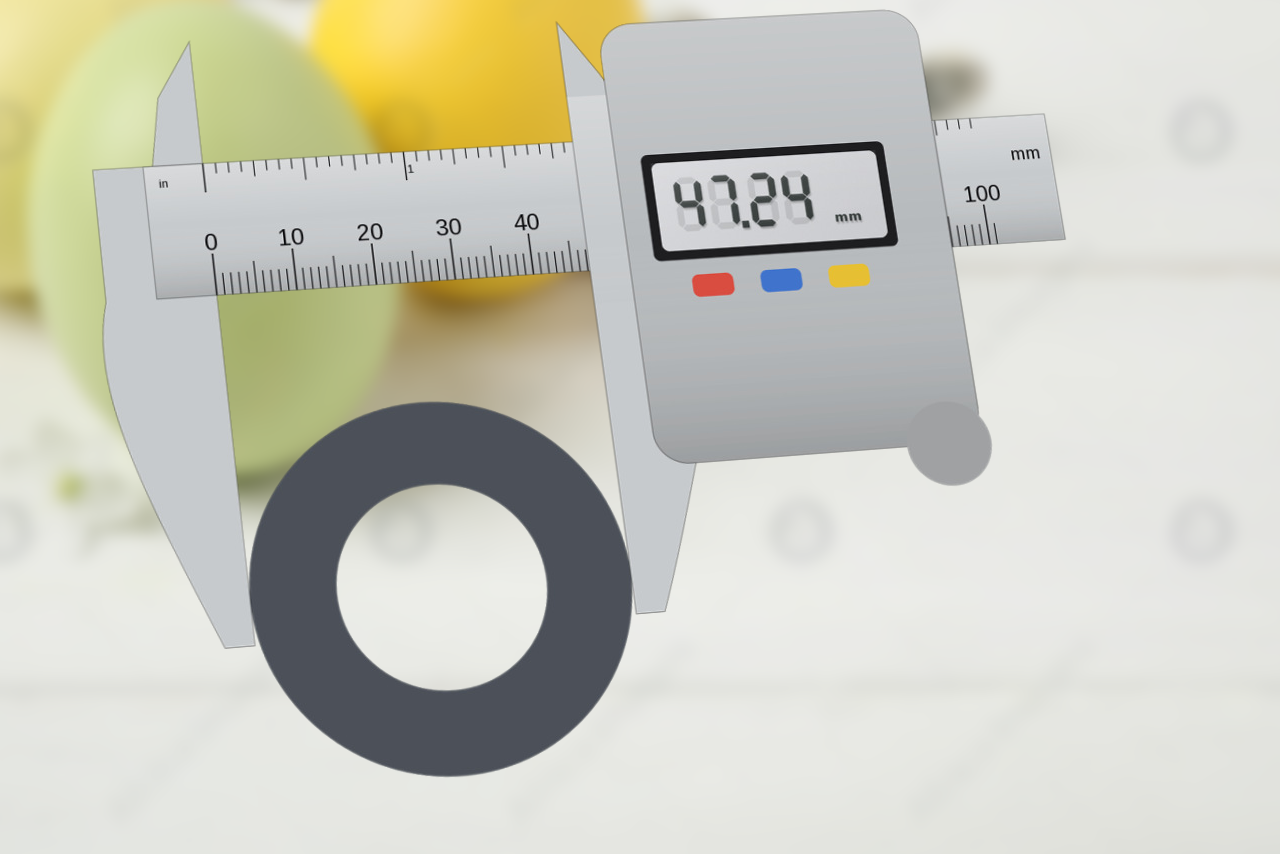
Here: 47.24 mm
